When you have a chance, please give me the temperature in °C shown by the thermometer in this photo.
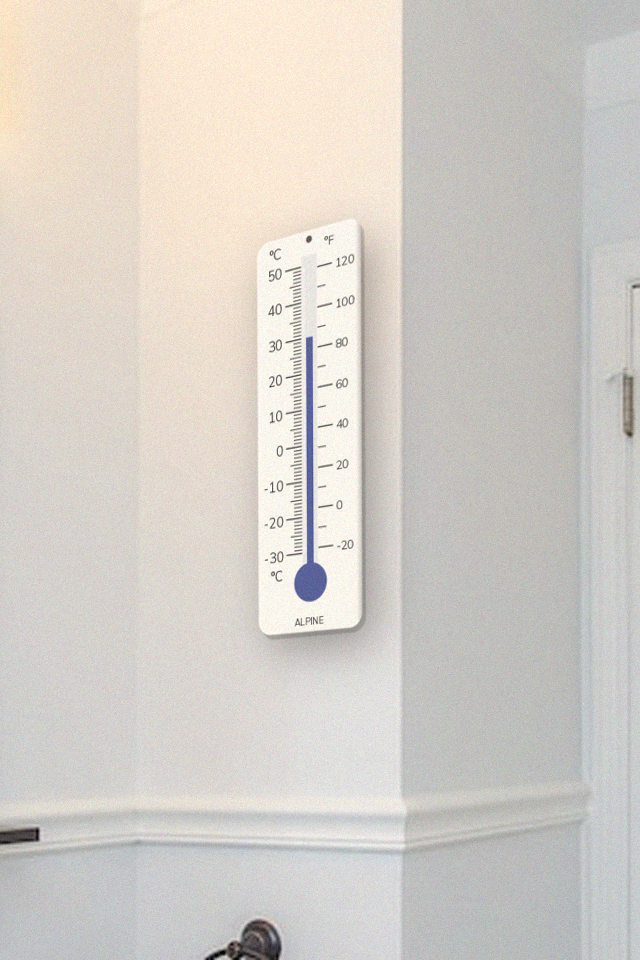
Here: 30 °C
